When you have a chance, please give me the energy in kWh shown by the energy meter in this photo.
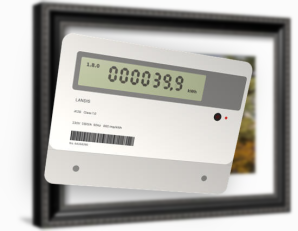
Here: 39.9 kWh
